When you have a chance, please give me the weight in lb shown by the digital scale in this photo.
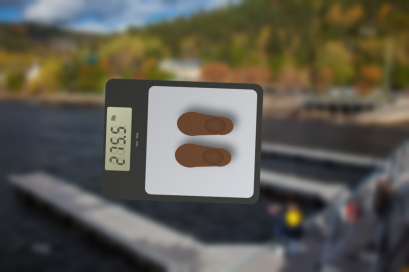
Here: 275.5 lb
